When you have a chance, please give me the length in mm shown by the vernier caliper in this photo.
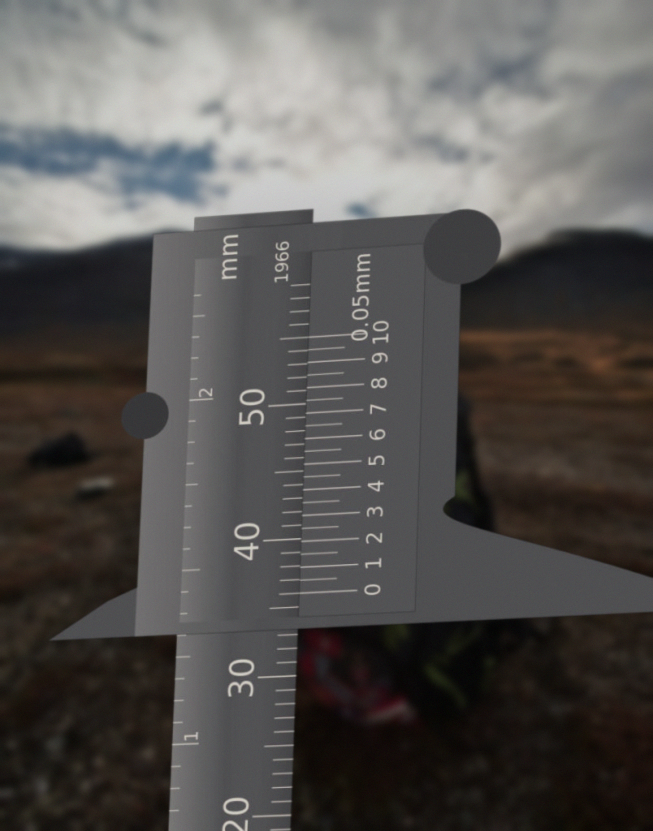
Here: 36.0 mm
